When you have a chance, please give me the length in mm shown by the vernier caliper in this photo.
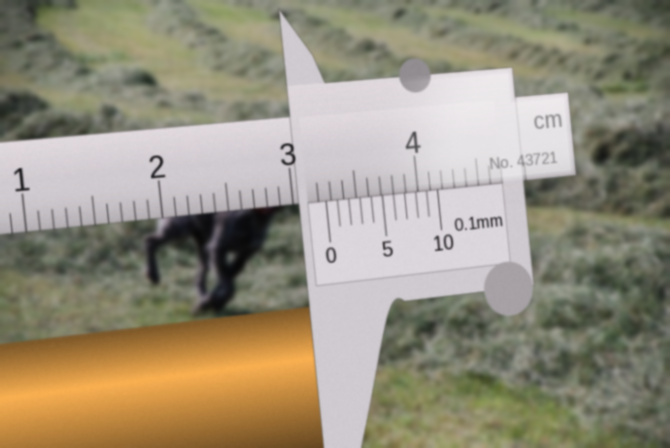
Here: 32.6 mm
